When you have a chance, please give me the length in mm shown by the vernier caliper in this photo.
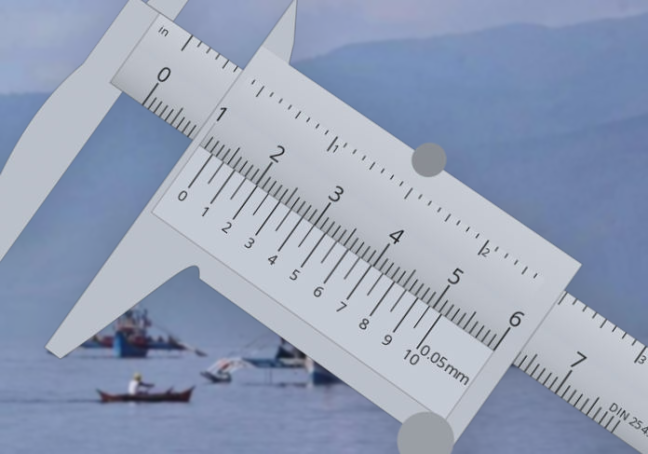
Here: 12.4 mm
